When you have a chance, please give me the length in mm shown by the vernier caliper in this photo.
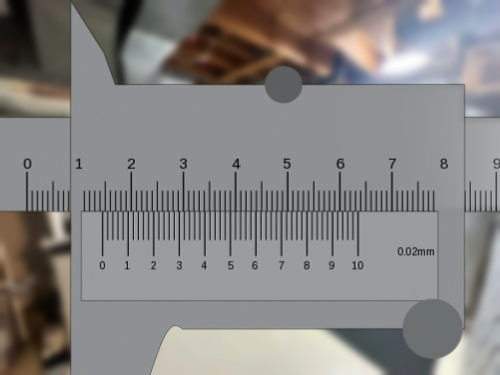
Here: 14.5 mm
